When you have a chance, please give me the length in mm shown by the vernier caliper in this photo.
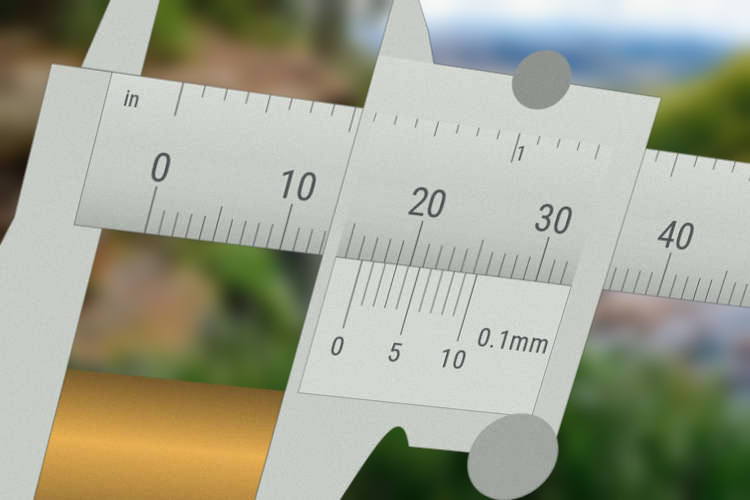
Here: 16.3 mm
